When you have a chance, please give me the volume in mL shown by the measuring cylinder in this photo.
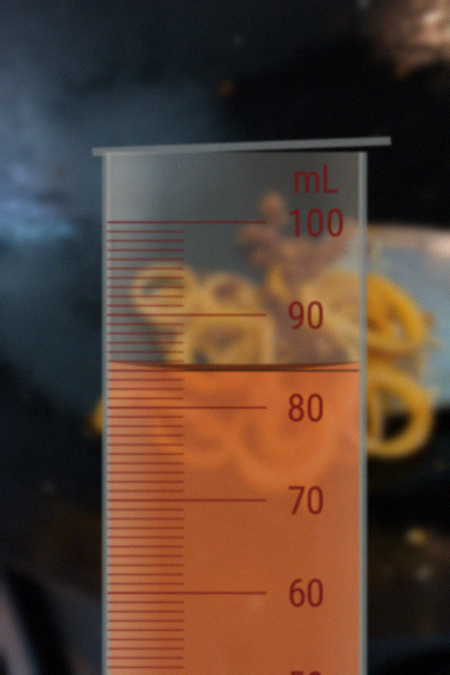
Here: 84 mL
